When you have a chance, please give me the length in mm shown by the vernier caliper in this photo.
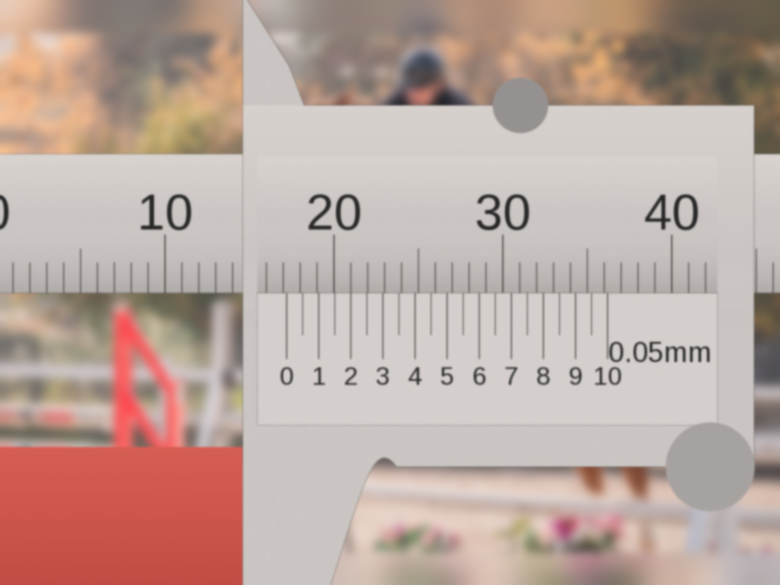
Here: 17.2 mm
